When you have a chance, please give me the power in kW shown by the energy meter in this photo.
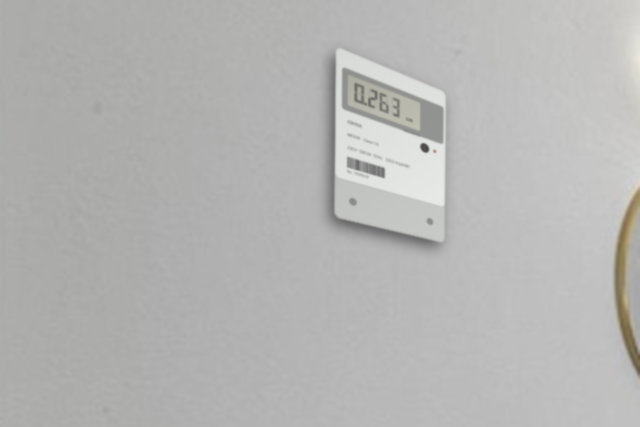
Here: 0.263 kW
